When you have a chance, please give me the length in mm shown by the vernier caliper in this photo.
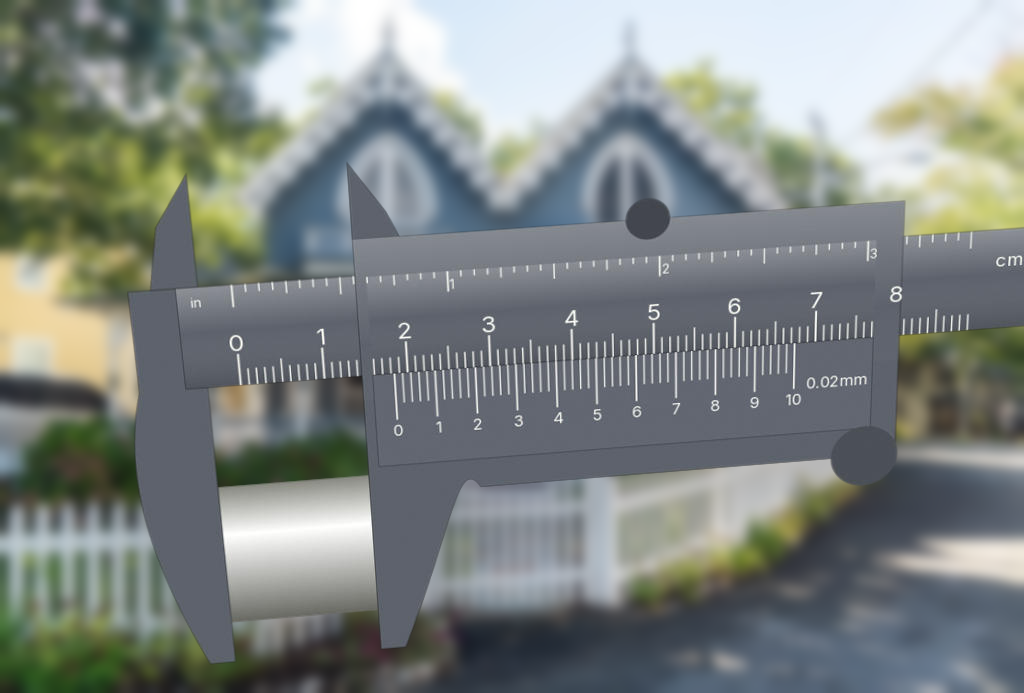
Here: 18.4 mm
